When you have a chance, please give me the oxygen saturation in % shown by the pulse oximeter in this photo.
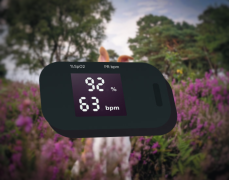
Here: 92 %
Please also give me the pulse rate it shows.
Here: 63 bpm
